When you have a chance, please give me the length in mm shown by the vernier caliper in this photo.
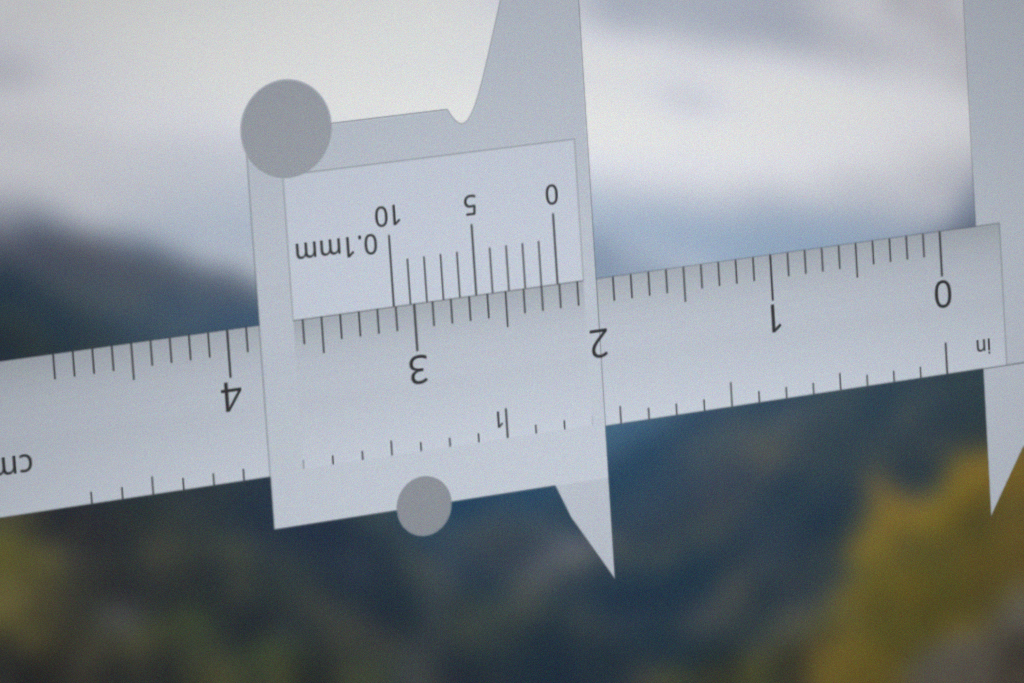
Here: 22.1 mm
